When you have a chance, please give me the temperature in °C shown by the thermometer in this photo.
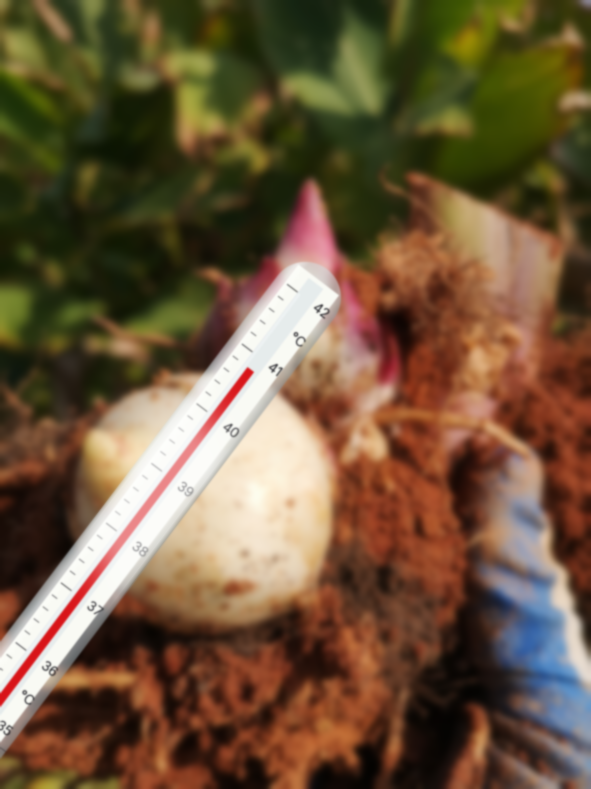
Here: 40.8 °C
